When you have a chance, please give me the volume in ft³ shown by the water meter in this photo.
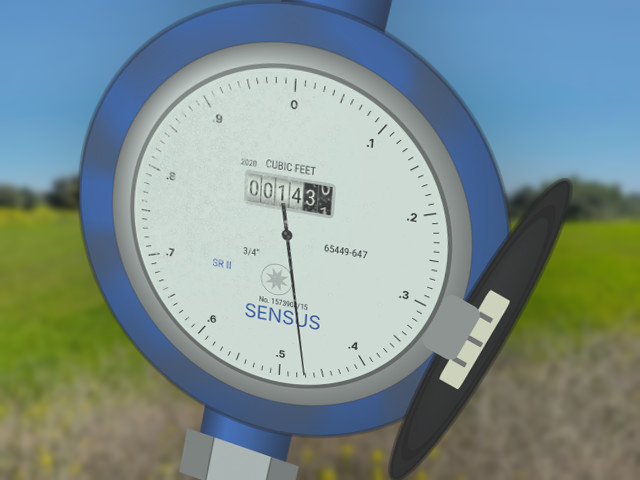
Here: 1430.47 ft³
